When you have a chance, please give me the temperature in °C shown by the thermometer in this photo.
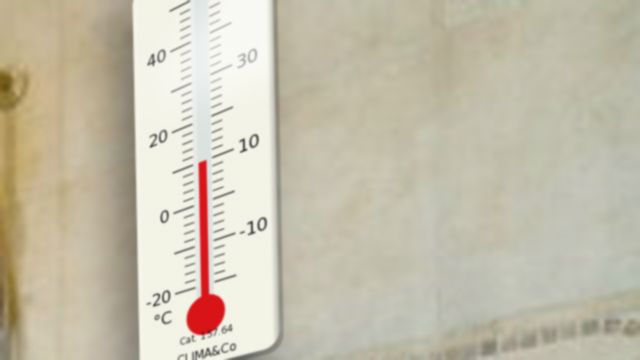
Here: 10 °C
